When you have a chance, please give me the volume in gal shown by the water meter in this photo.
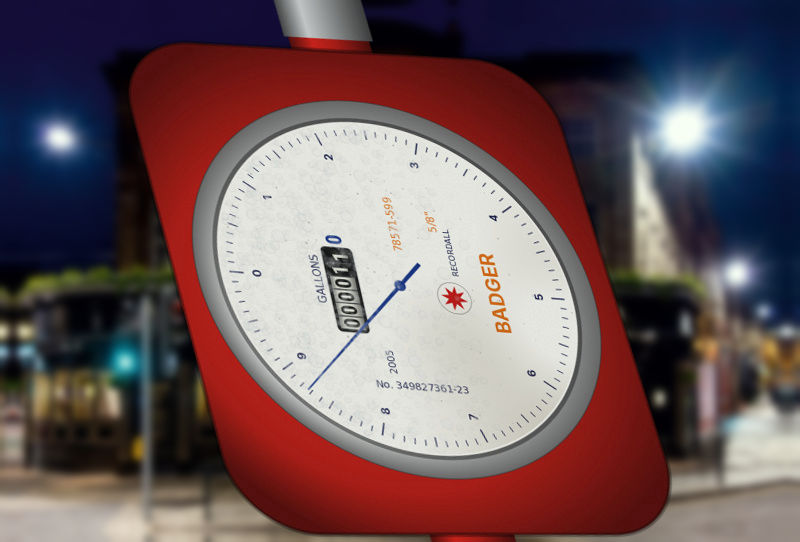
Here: 108.7 gal
